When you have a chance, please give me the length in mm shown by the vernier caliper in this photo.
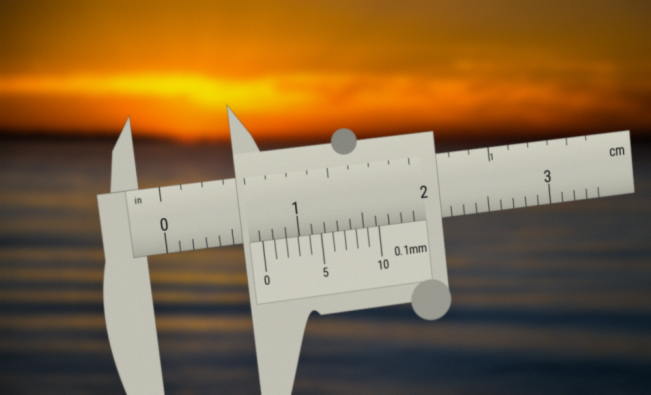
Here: 7.2 mm
